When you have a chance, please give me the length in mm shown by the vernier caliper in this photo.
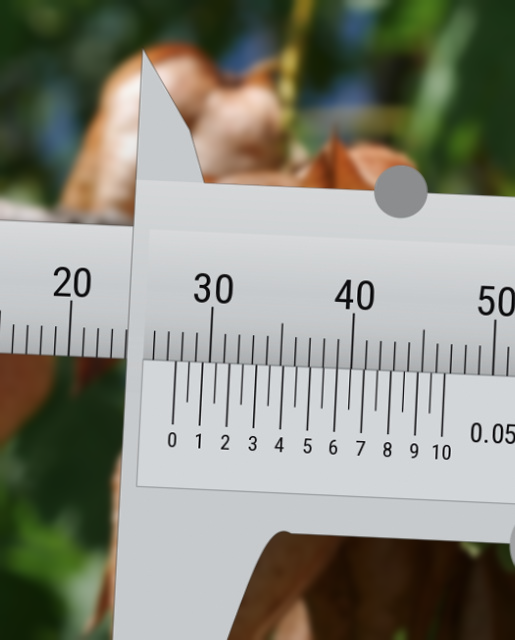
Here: 27.6 mm
